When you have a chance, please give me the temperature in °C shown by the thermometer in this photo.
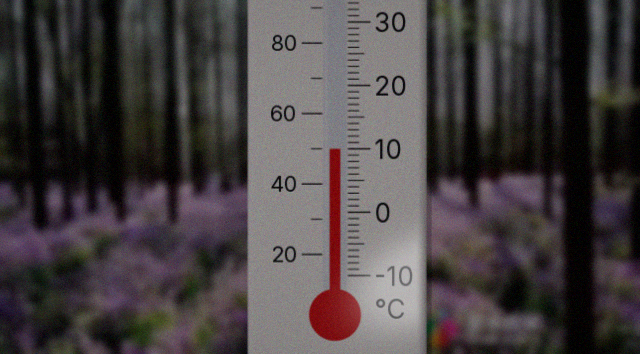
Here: 10 °C
